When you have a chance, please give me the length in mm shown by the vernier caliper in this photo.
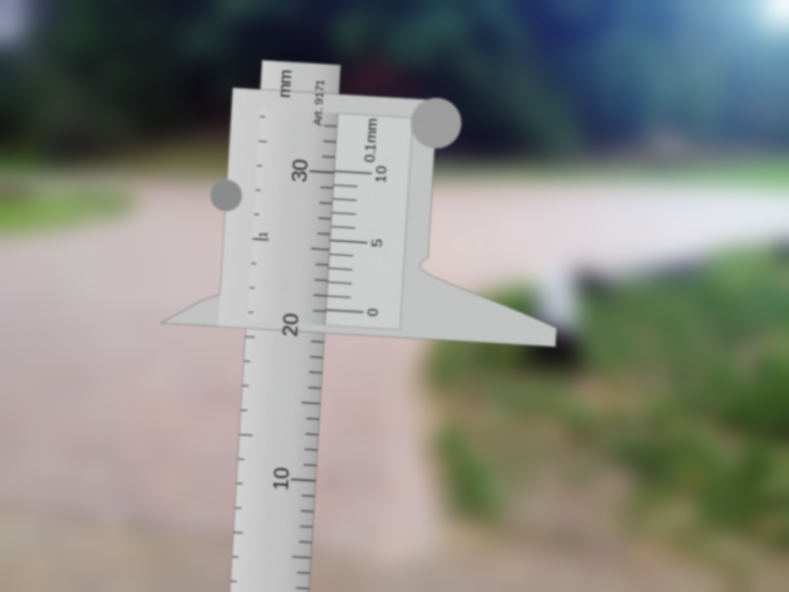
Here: 21.1 mm
